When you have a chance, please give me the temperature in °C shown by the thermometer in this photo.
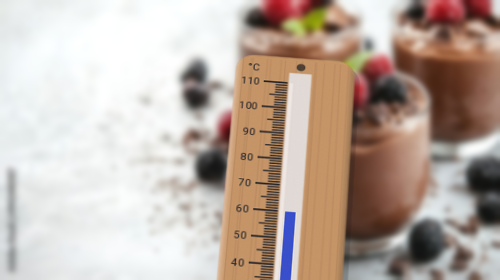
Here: 60 °C
